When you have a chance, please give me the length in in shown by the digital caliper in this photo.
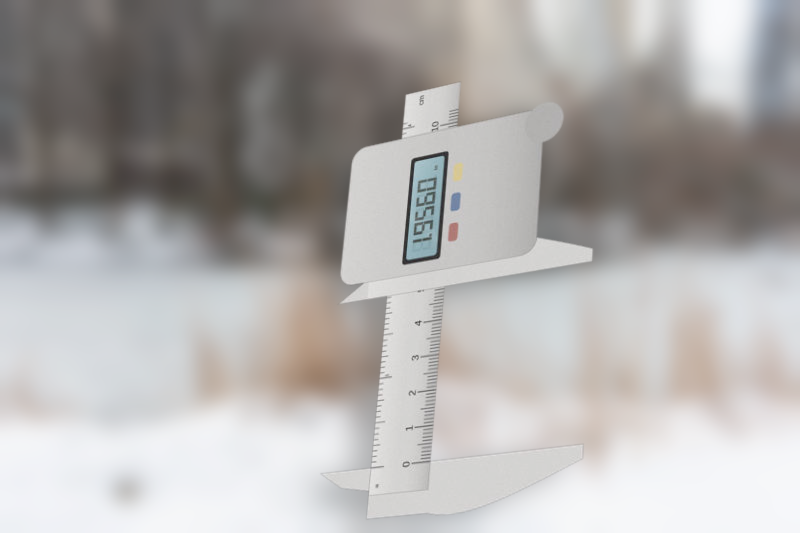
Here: 1.9560 in
